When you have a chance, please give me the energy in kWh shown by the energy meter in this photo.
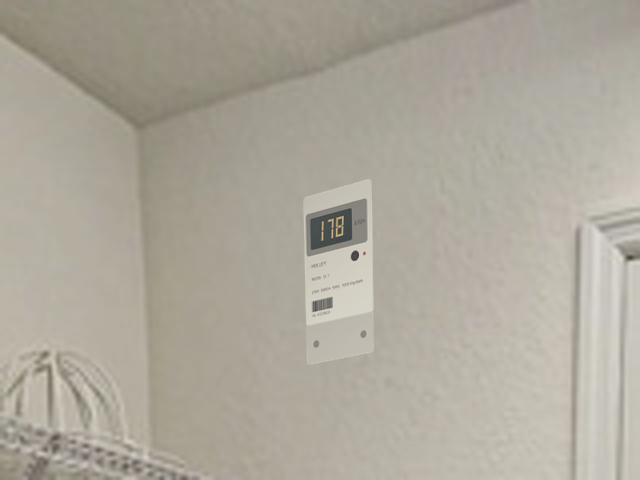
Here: 178 kWh
